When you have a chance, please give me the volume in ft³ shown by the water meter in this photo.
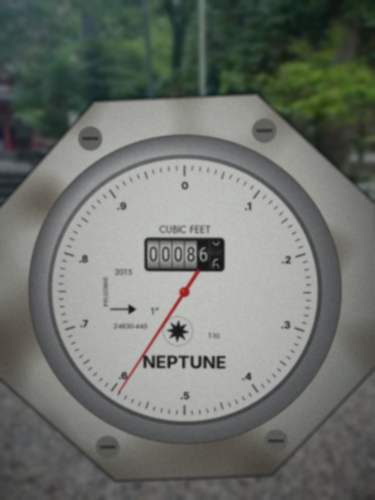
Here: 865.59 ft³
